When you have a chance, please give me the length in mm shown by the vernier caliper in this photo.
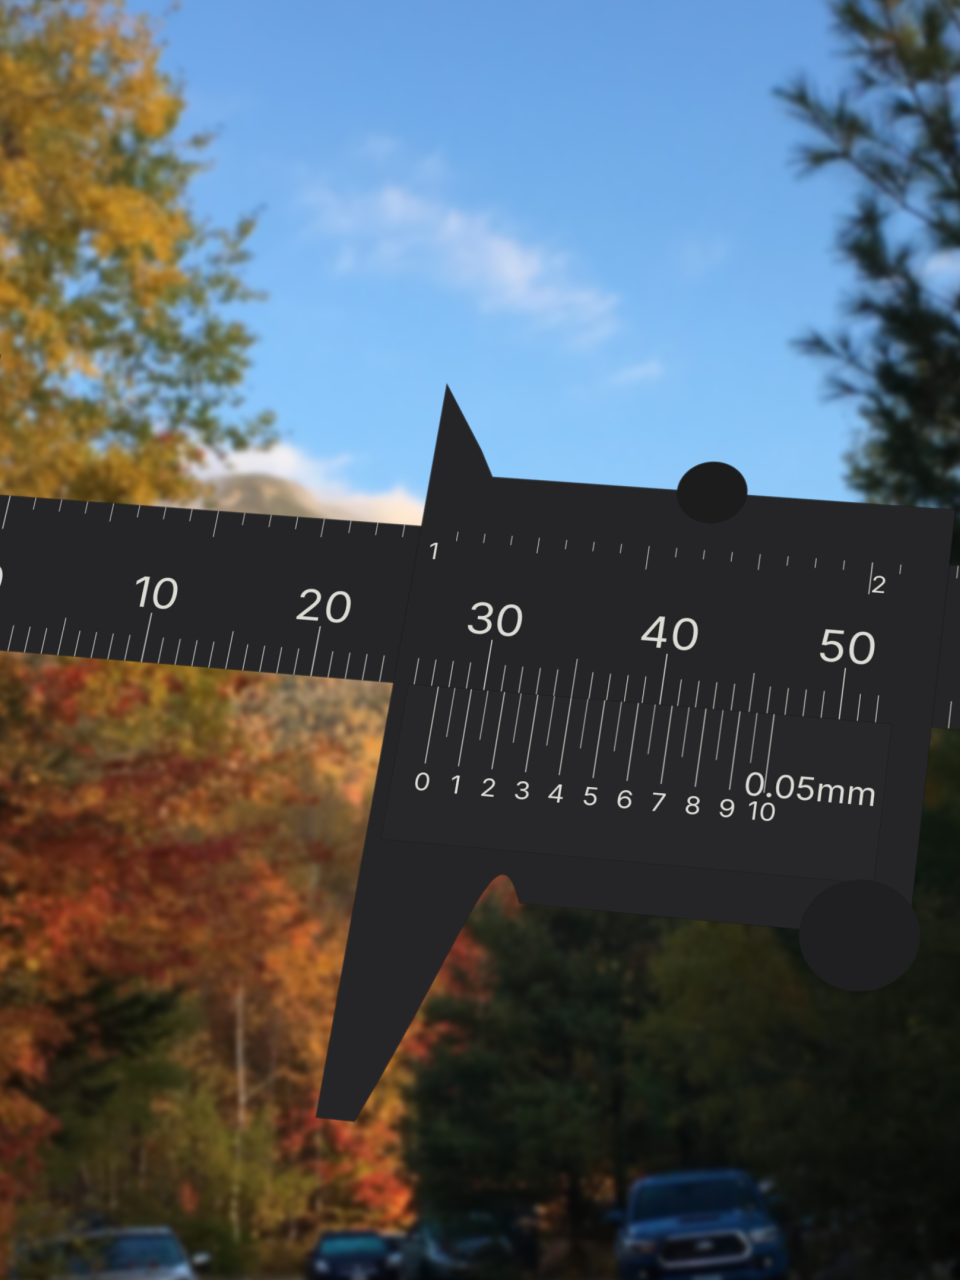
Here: 27.4 mm
